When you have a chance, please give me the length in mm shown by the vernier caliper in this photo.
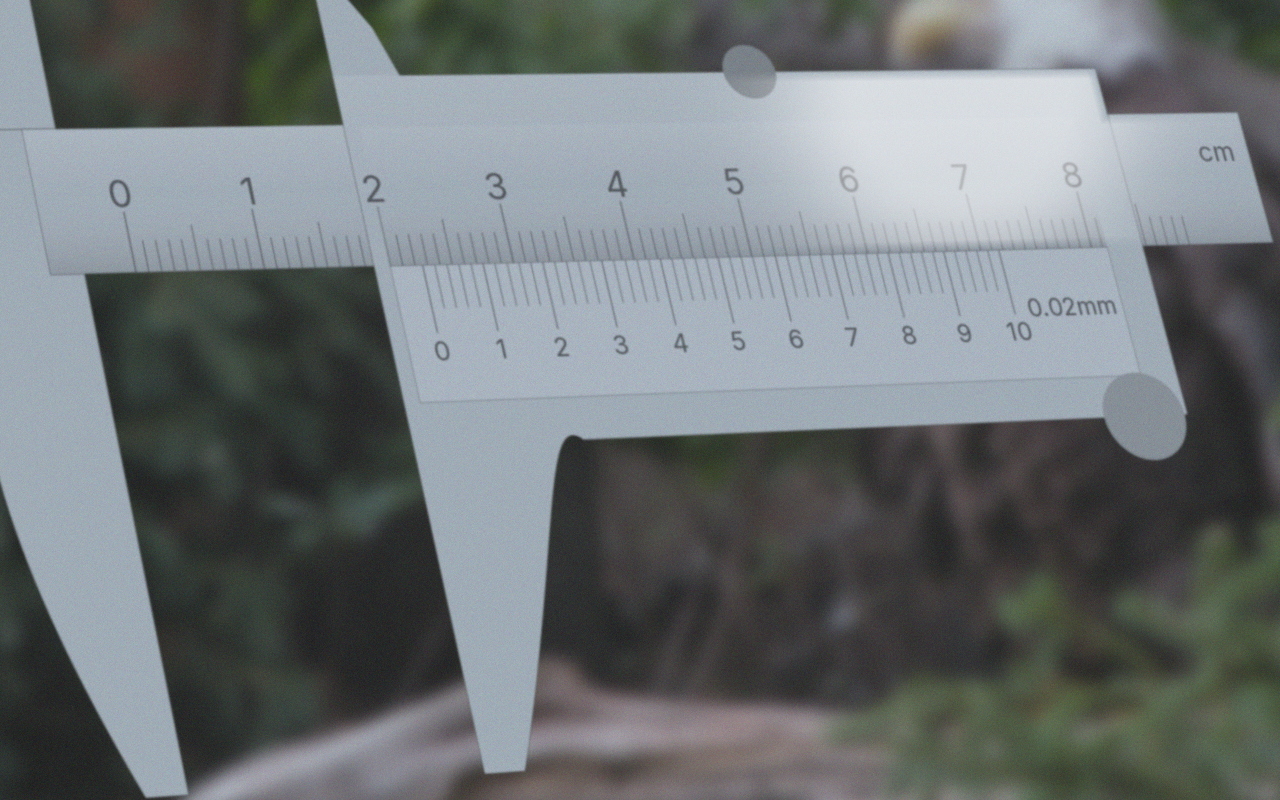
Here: 22.6 mm
